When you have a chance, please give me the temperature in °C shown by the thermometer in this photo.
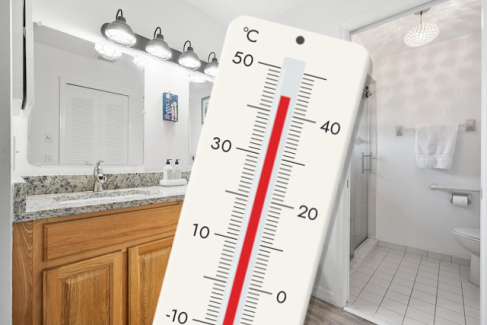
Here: 44 °C
